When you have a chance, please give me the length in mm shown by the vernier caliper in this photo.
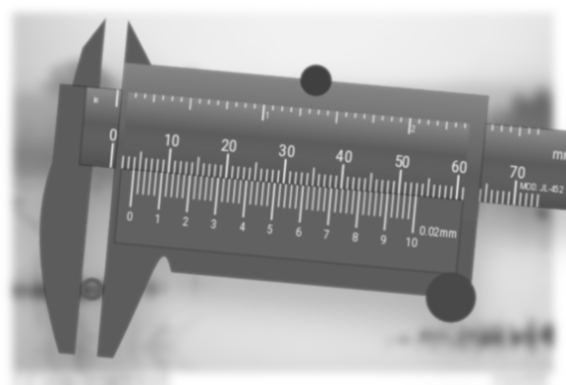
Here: 4.0 mm
